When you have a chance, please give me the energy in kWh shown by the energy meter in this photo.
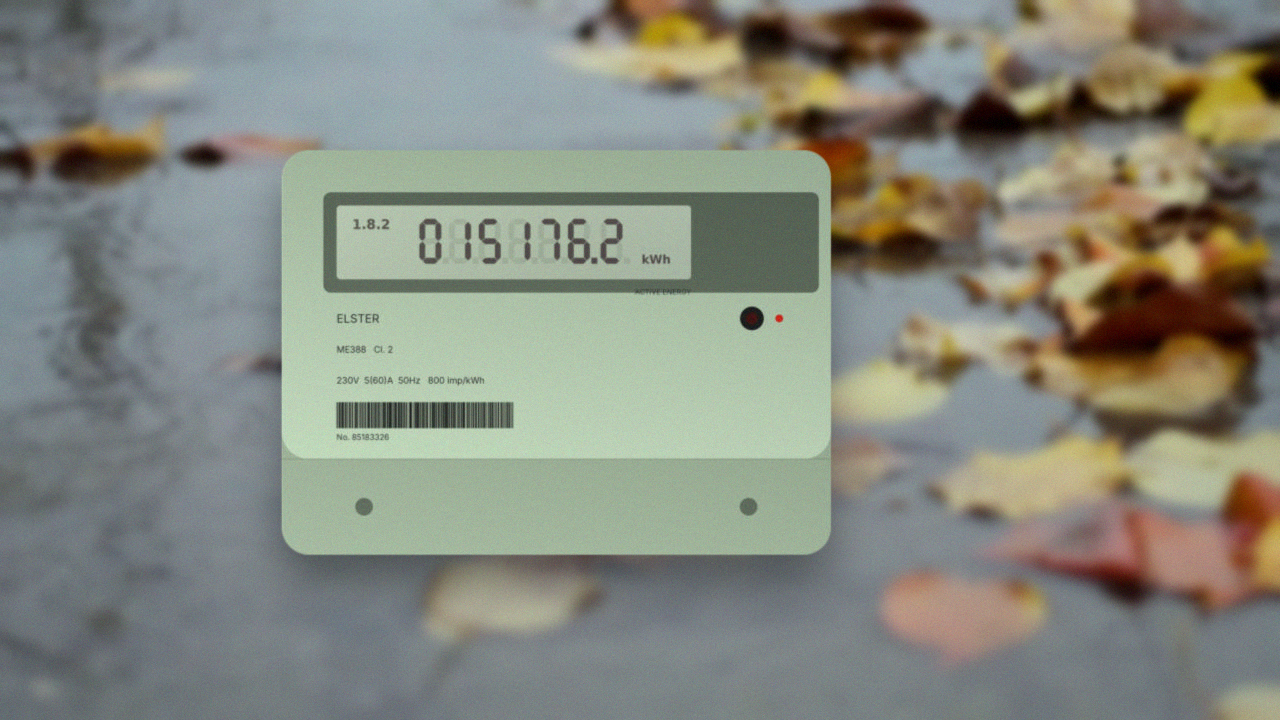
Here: 15176.2 kWh
